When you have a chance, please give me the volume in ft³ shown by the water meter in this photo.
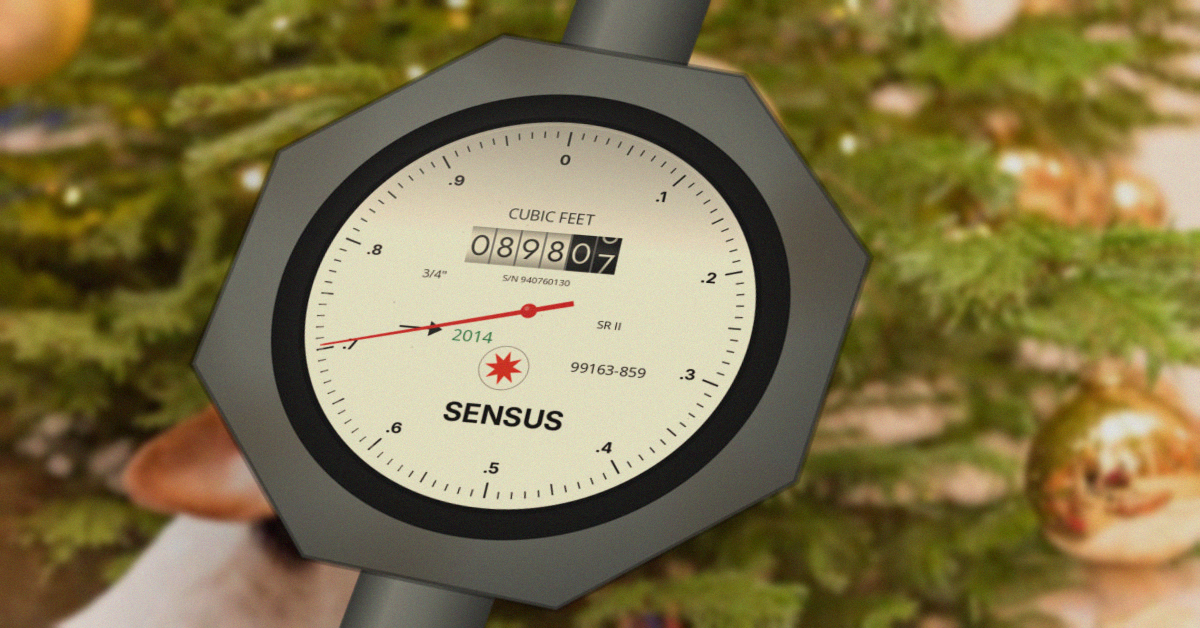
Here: 89806.70 ft³
